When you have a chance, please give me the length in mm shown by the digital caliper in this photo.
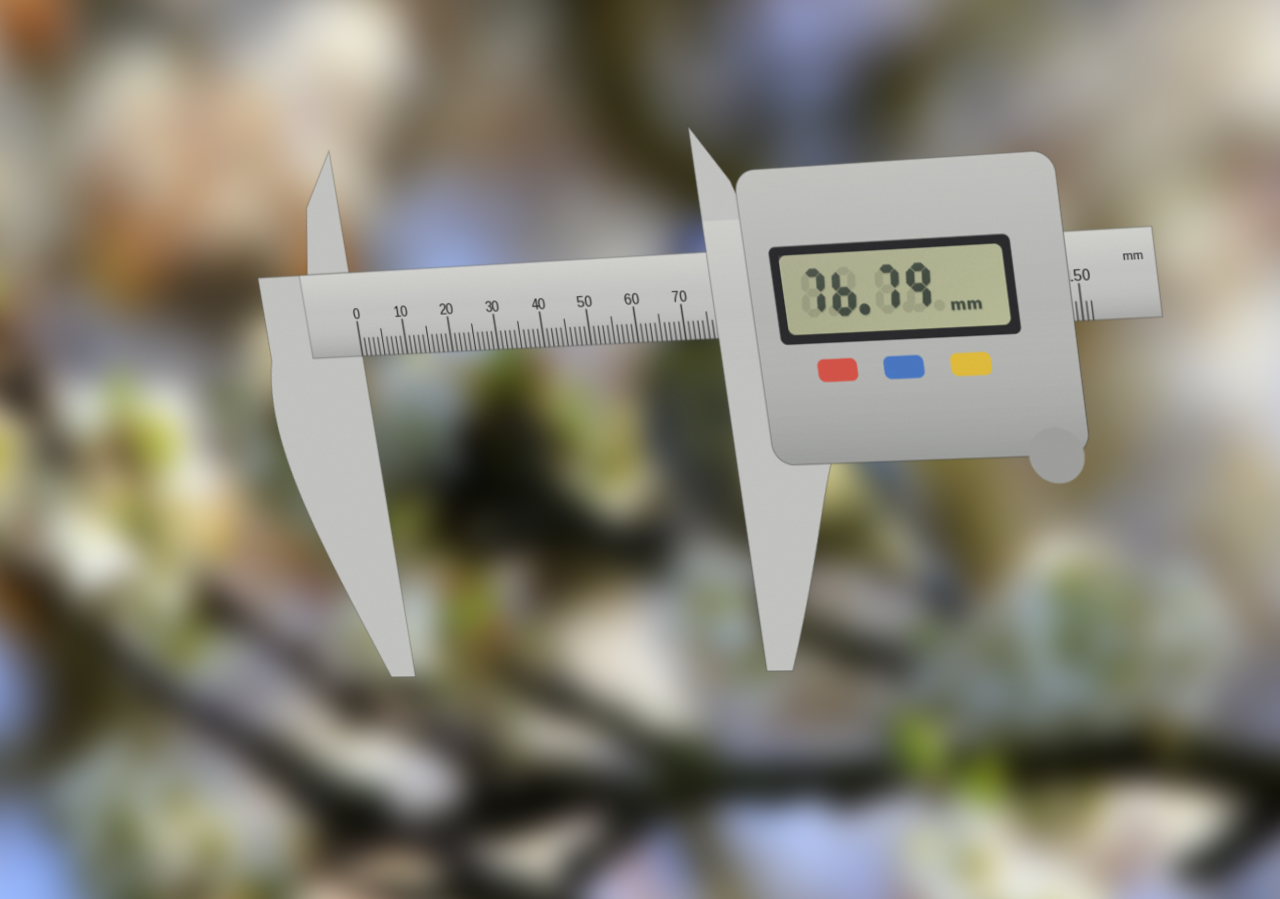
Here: 76.79 mm
